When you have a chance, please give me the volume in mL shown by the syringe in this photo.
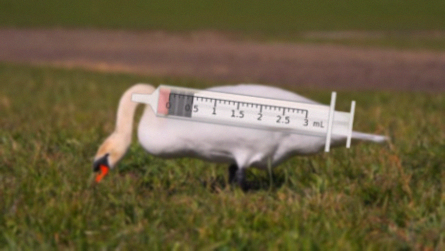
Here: 0 mL
